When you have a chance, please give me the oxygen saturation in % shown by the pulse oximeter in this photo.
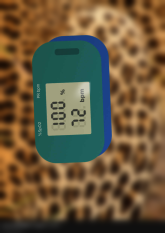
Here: 100 %
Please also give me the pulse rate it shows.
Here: 72 bpm
